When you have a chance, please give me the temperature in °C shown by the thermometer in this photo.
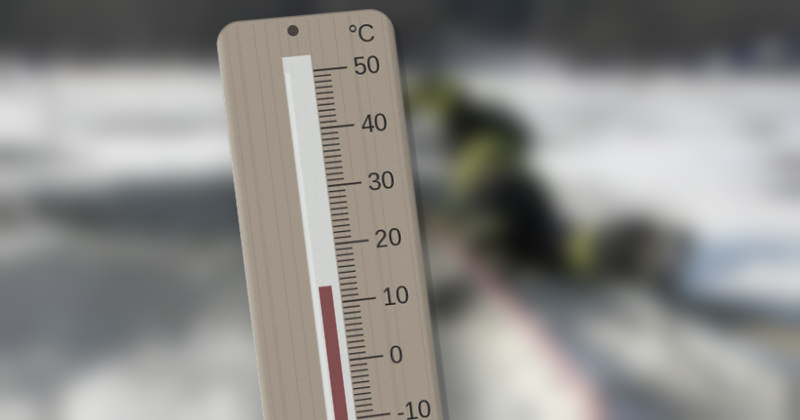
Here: 13 °C
